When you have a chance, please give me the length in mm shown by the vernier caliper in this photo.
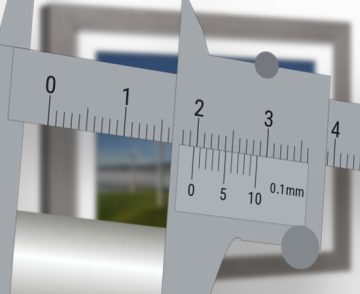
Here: 19.6 mm
